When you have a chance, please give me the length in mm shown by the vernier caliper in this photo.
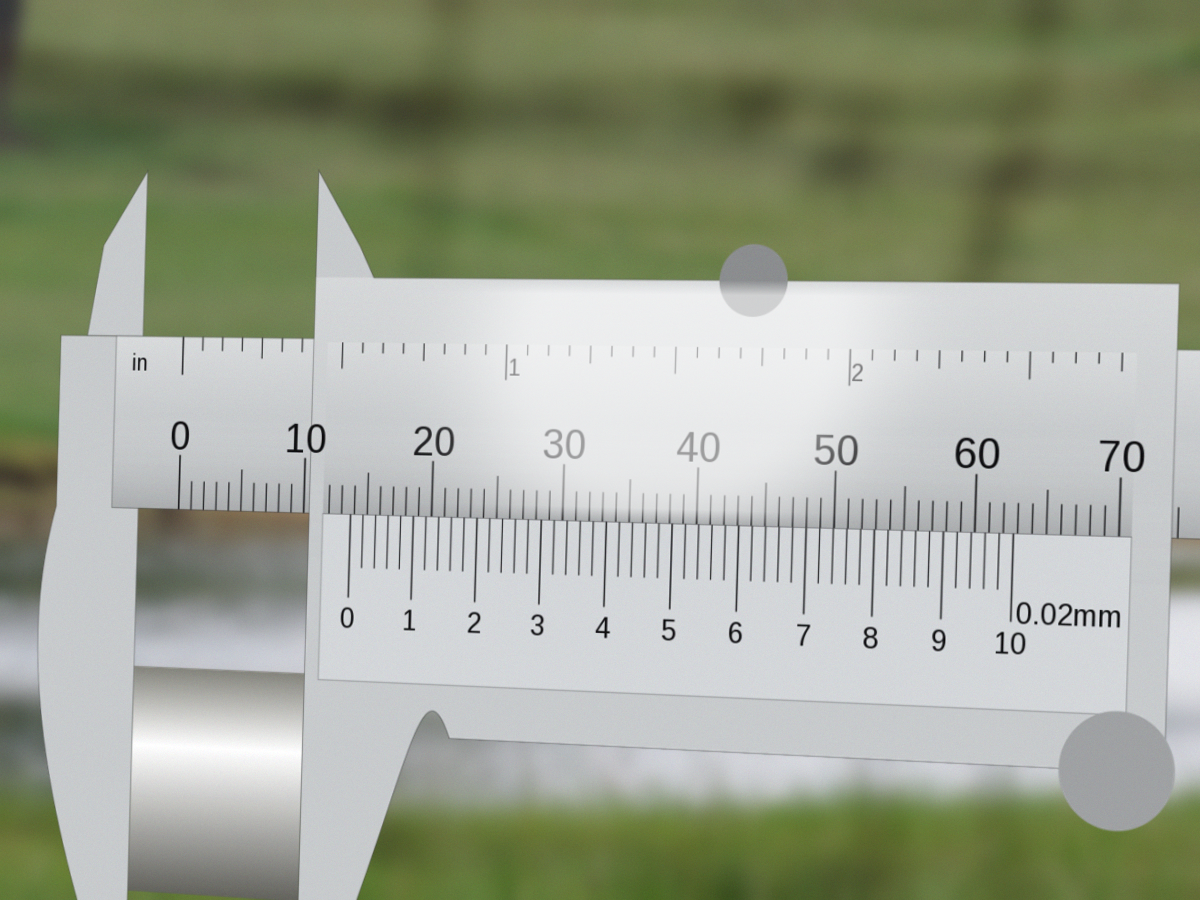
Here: 13.7 mm
